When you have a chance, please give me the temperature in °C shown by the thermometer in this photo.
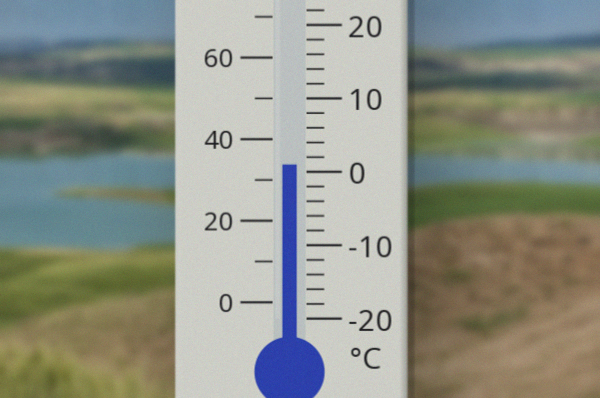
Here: 1 °C
